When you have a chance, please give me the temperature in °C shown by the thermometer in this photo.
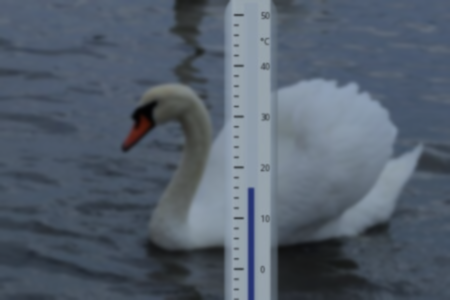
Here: 16 °C
